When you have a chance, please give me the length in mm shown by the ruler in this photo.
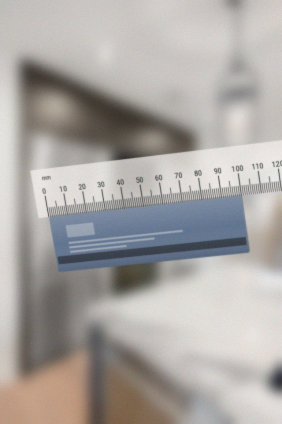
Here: 100 mm
